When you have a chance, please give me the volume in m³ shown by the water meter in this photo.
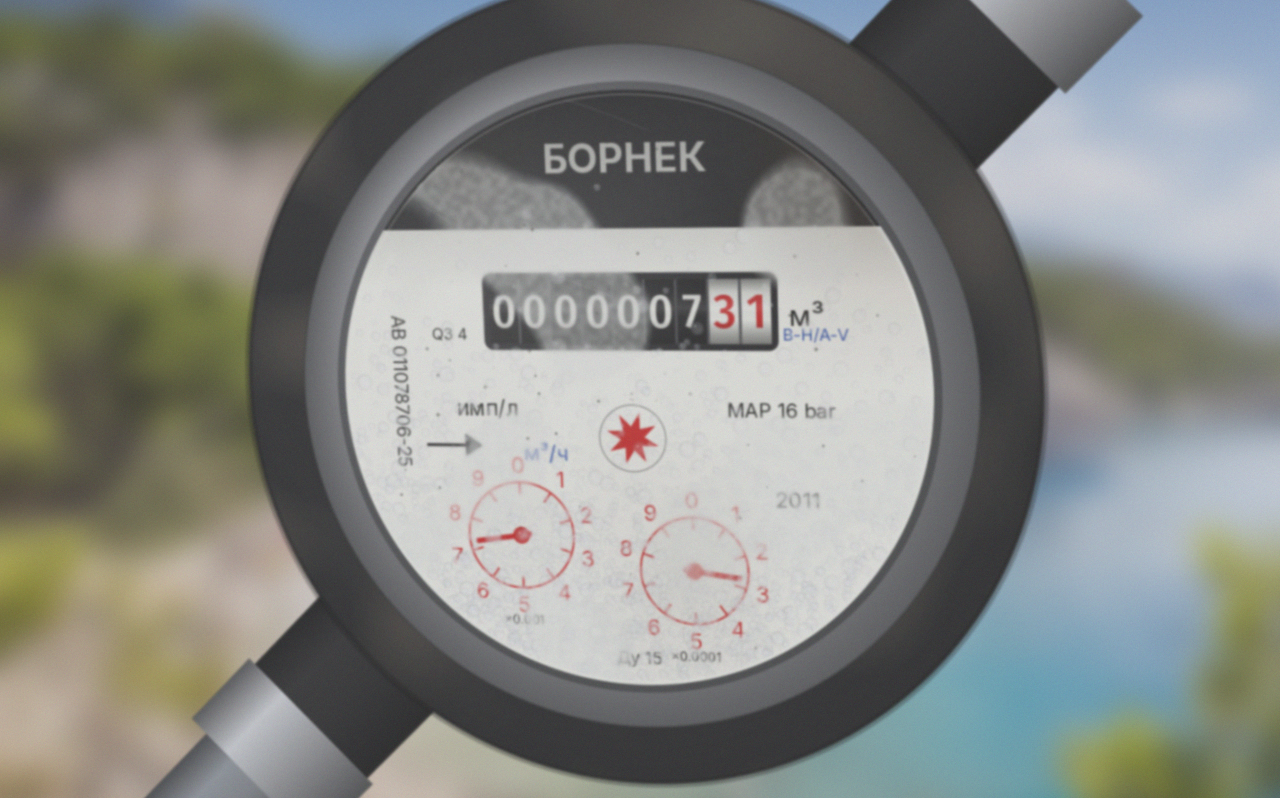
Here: 7.3172 m³
